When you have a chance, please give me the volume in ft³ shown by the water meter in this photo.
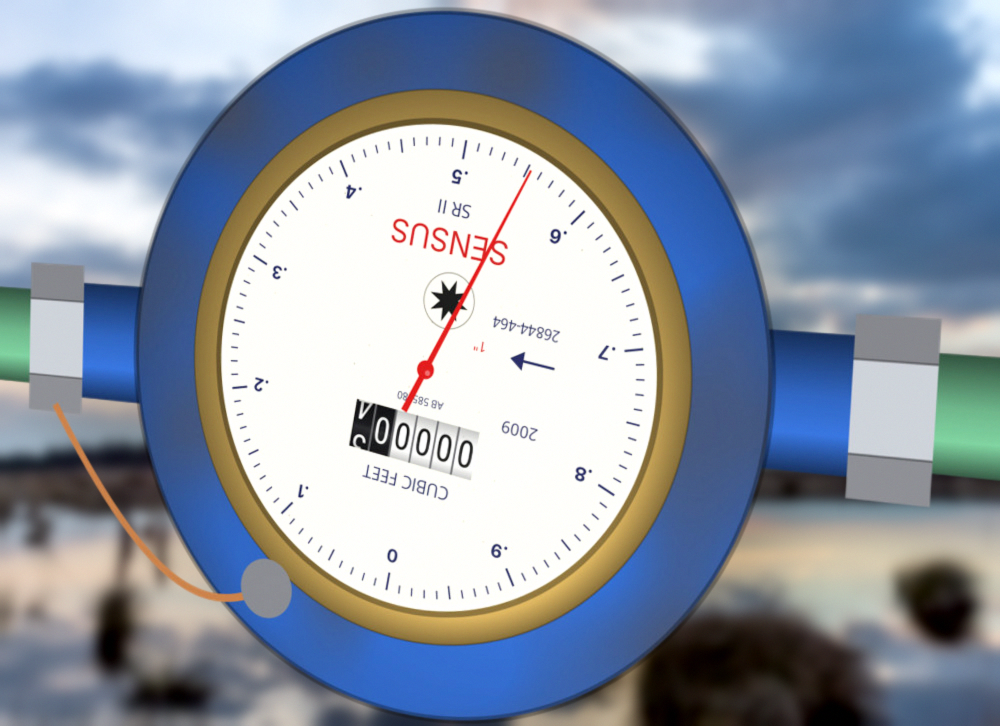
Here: 3.55 ft³
